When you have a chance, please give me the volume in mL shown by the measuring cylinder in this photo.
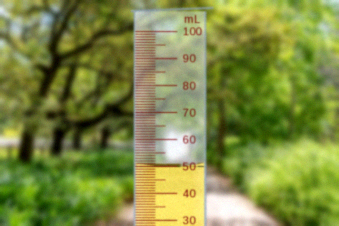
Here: 50 mL
